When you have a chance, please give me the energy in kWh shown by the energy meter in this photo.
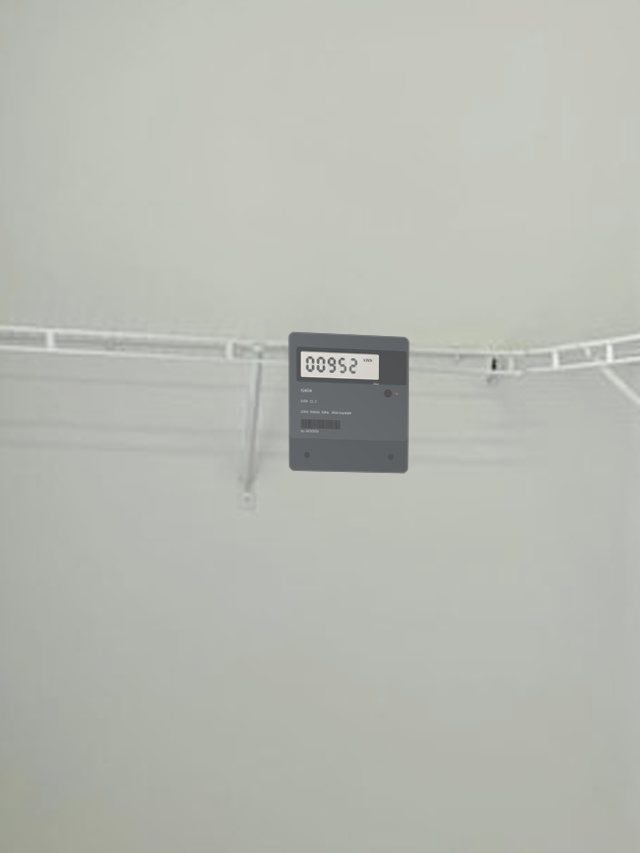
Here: 952 kWh
